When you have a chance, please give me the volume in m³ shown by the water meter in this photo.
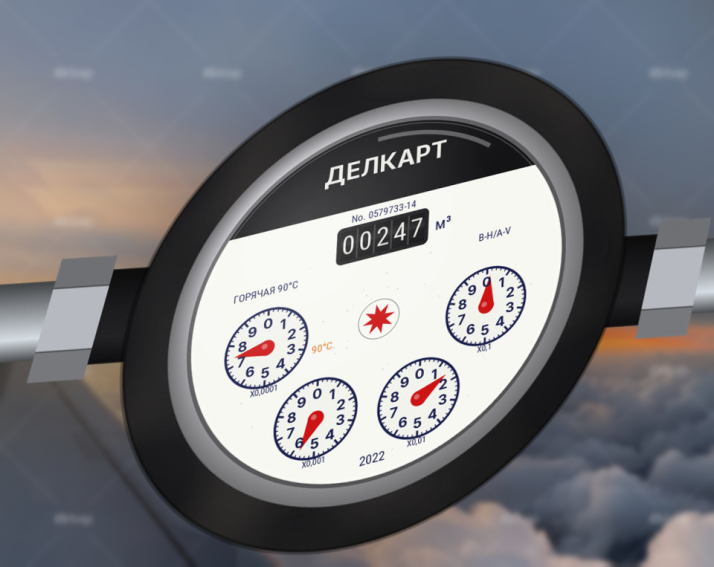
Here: 247.0157 m³
